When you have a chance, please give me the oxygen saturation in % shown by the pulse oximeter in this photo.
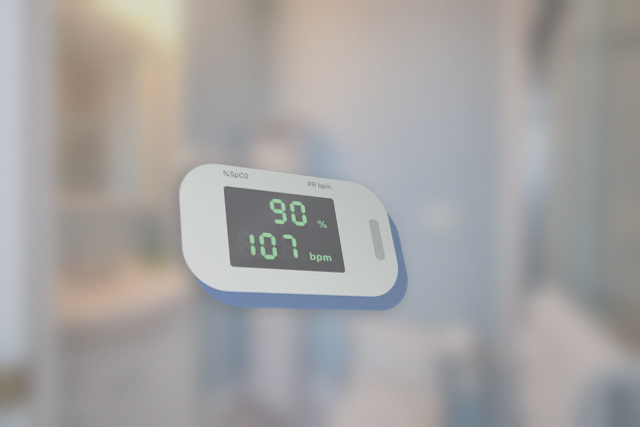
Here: 90 %
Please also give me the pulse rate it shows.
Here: 107 bpm
